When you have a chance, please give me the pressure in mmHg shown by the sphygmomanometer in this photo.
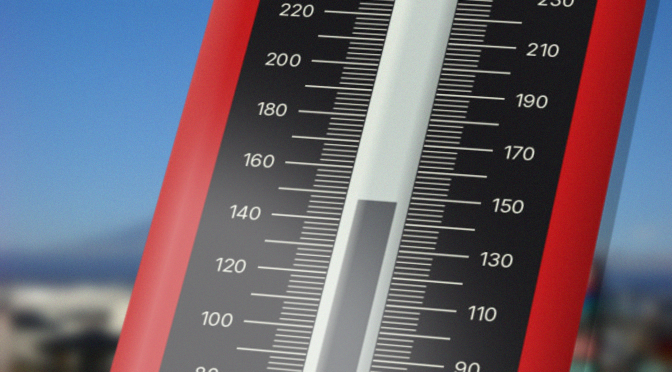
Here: 148 mmHg
